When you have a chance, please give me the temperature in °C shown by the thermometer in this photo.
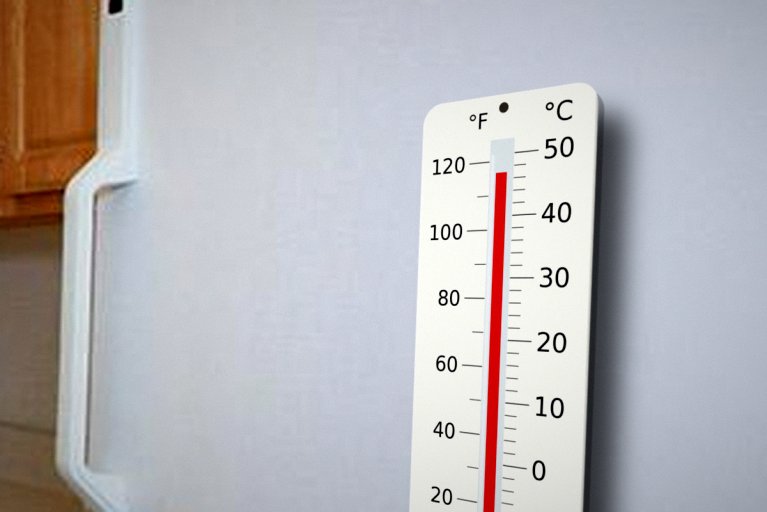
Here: 47 °C
